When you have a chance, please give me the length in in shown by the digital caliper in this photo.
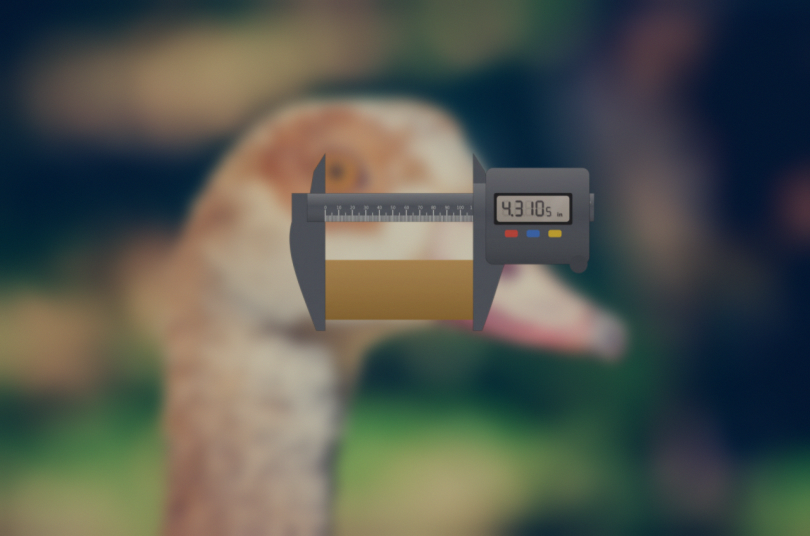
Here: 4.3105 in
